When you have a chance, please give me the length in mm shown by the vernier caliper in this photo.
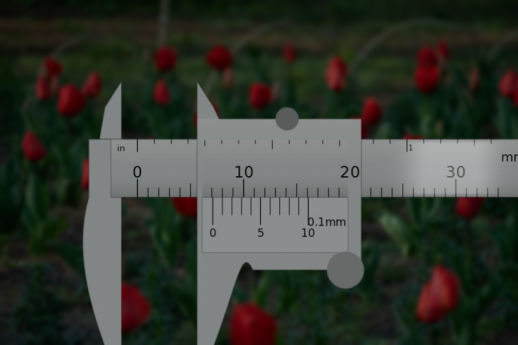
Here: 7.1 mm
